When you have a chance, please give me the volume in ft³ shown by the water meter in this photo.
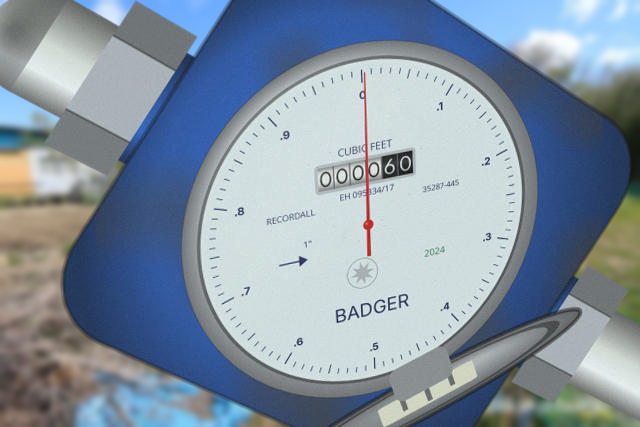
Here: 60.00 ft³
